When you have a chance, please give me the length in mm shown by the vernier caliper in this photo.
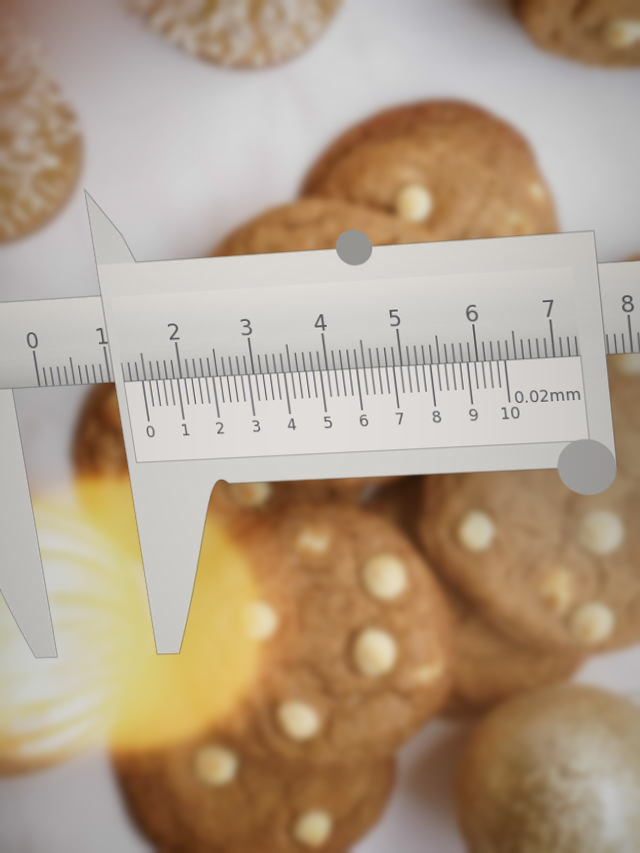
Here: 14.6 mm
